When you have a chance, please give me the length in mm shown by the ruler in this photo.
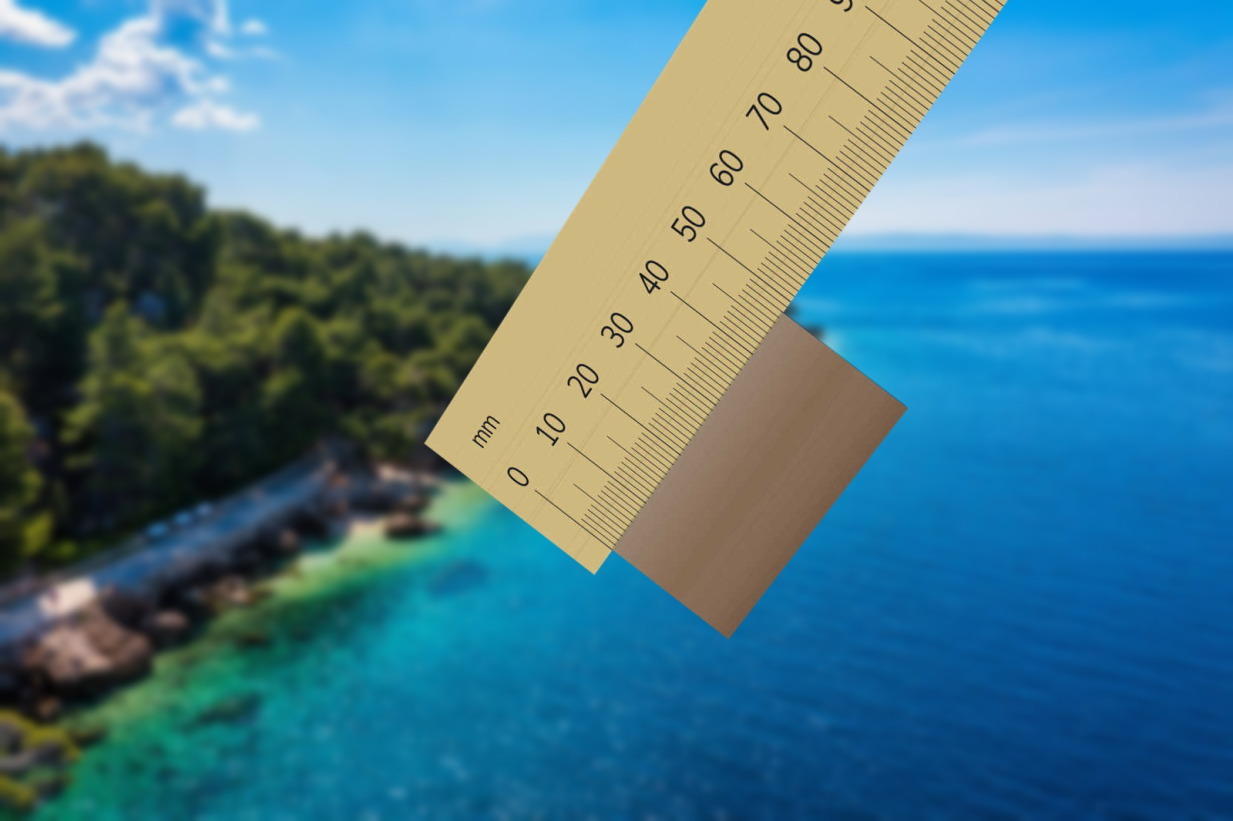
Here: 48 mm
